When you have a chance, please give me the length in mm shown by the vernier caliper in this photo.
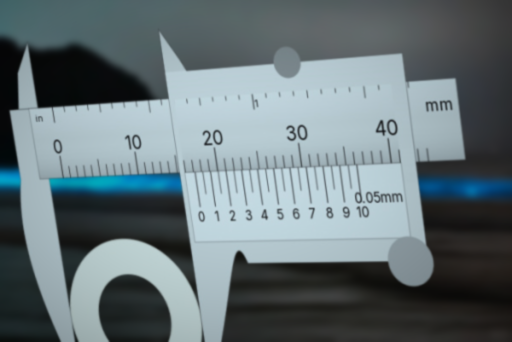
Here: 17.2 mm
